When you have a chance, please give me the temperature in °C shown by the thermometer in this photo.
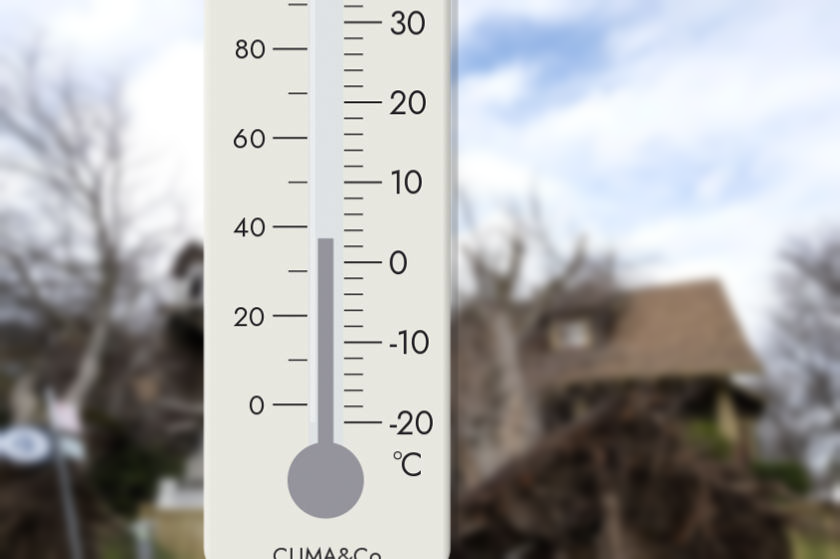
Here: 3 °C
